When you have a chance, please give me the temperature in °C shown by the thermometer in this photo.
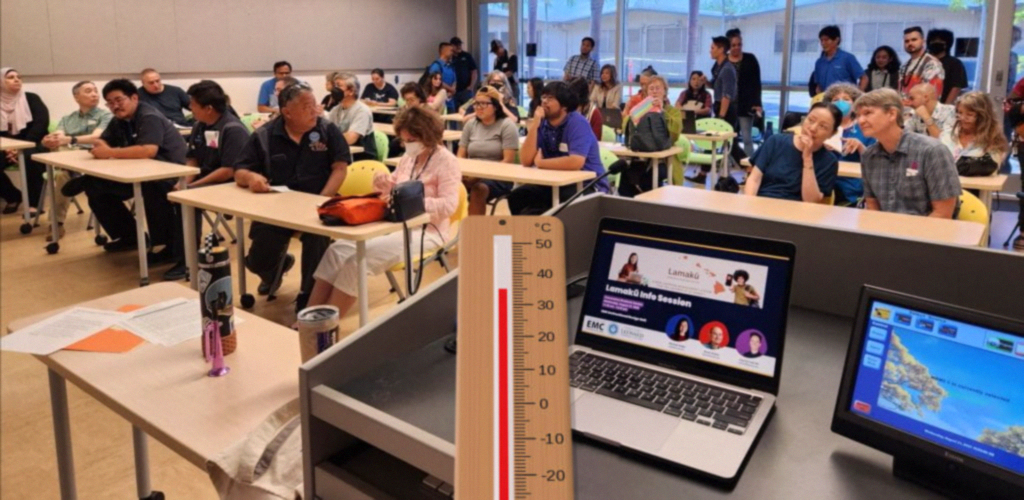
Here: 35 °C
